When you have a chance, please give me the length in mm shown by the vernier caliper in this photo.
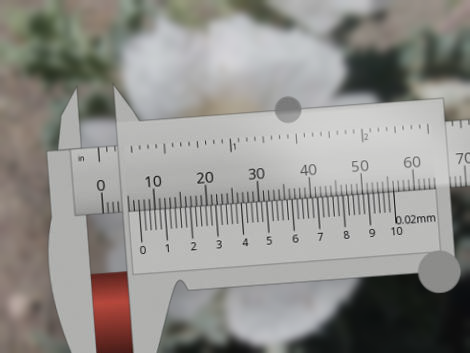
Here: 7.0 mm
